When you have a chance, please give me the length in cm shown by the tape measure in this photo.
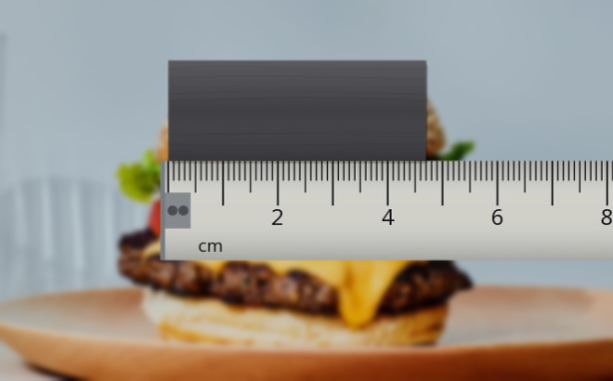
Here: 4.7 cm
